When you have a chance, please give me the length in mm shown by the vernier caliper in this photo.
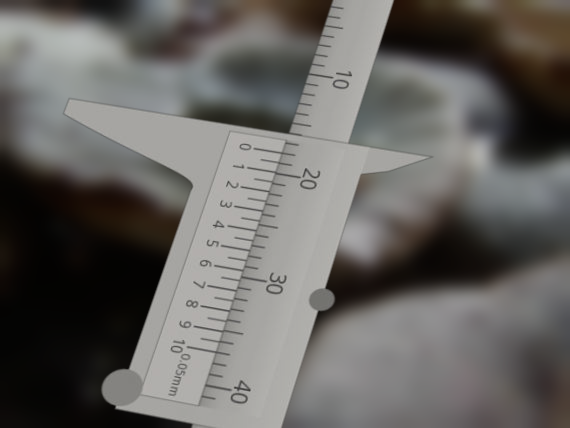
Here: 18.0 mm
